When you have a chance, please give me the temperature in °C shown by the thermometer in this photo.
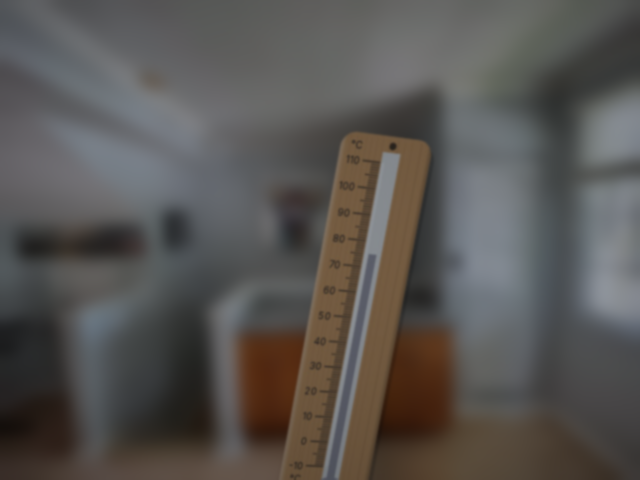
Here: 75 °C
